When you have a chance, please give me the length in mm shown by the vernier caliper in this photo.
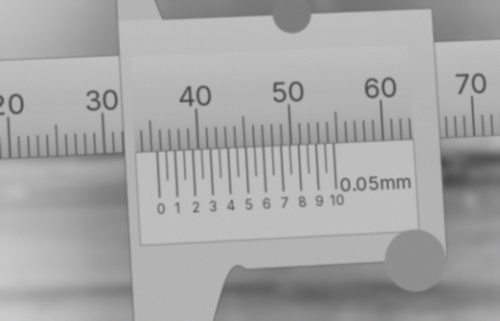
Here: 35.6 mm
